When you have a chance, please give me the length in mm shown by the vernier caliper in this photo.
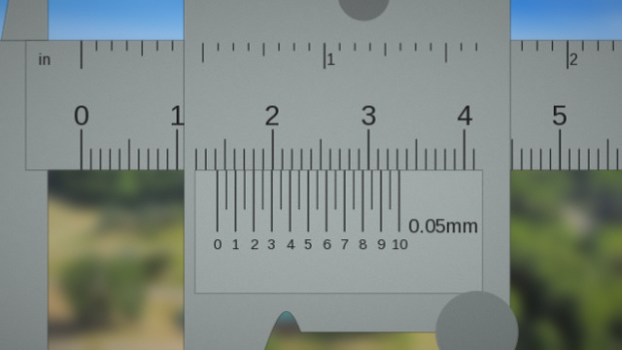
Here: 14.2 mm
